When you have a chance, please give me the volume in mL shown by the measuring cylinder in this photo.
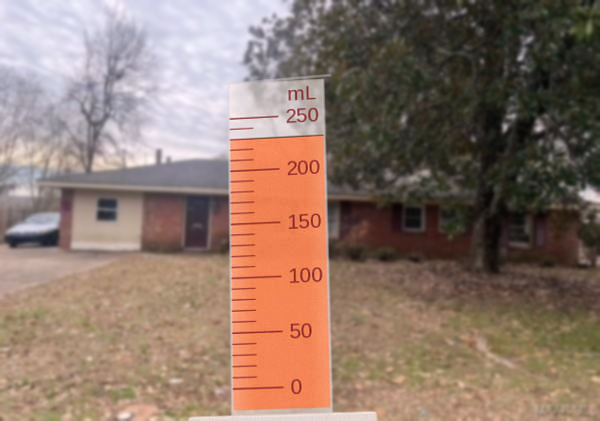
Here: 230 mL
